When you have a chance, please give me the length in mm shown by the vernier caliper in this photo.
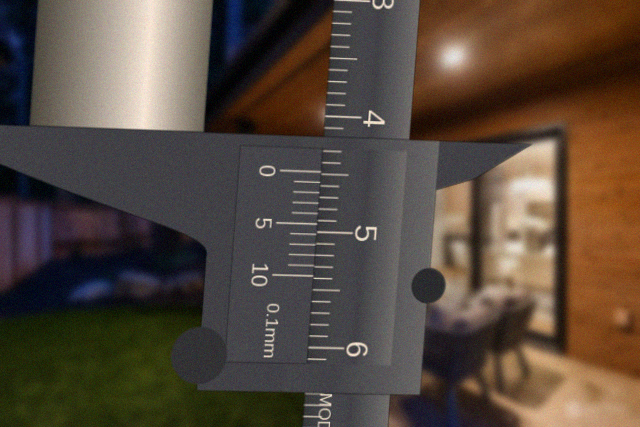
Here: 44.8 mm
